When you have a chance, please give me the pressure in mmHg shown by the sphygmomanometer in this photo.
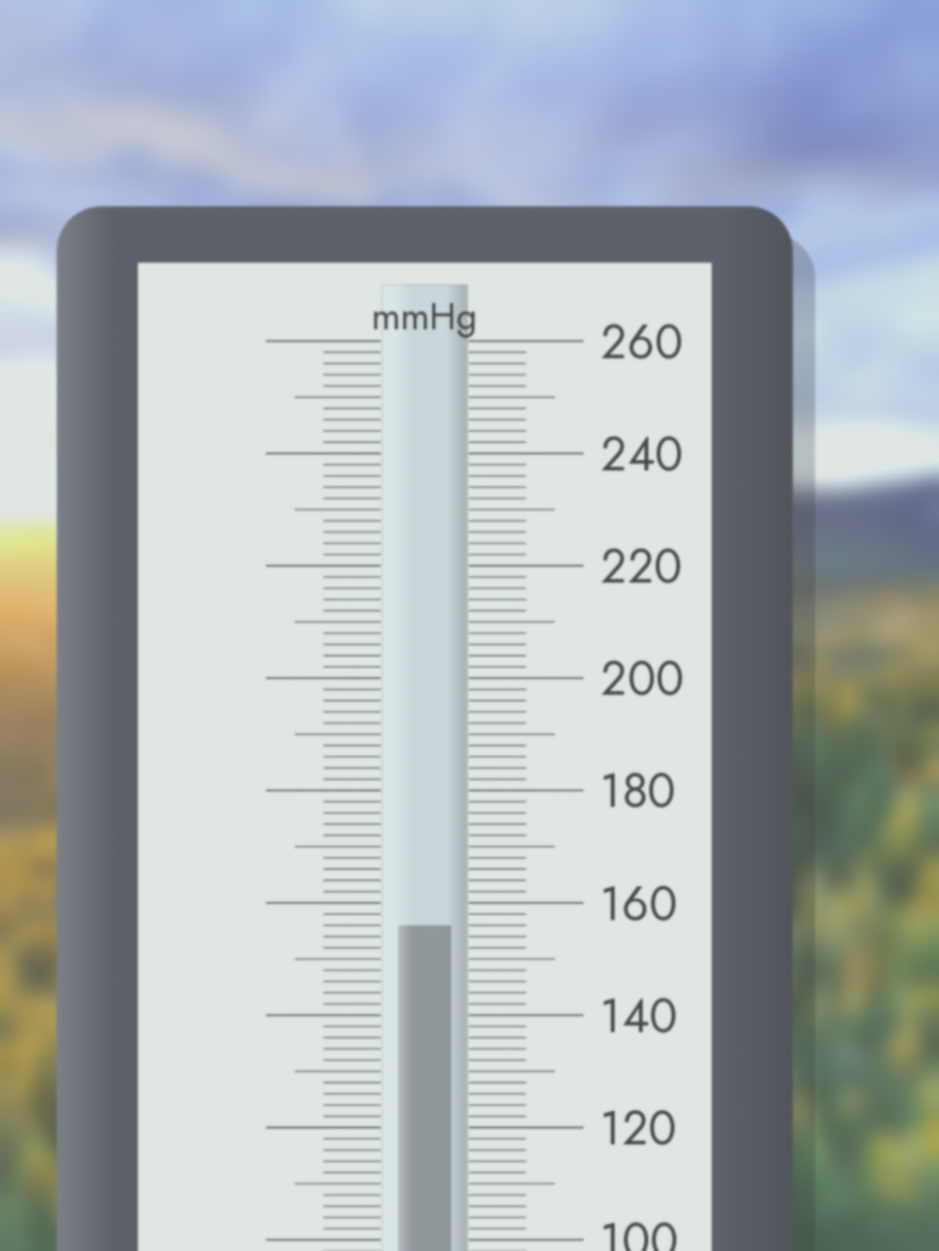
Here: 156 mmHg
